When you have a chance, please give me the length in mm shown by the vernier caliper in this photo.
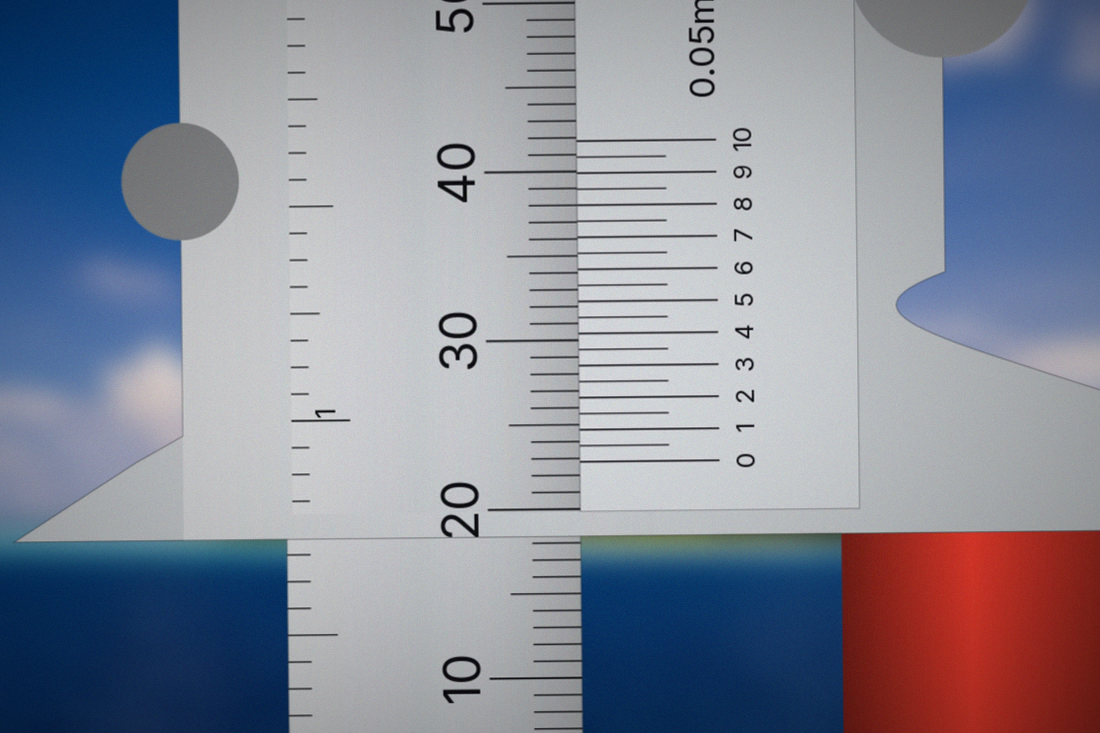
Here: 22.8 mm
